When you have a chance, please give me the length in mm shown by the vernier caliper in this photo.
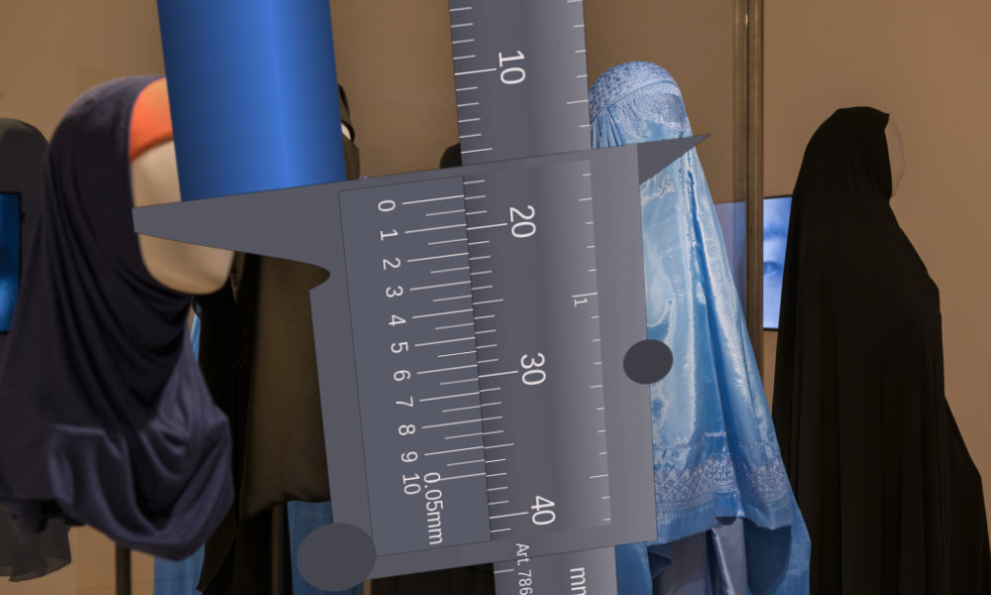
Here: 17.8 mm
